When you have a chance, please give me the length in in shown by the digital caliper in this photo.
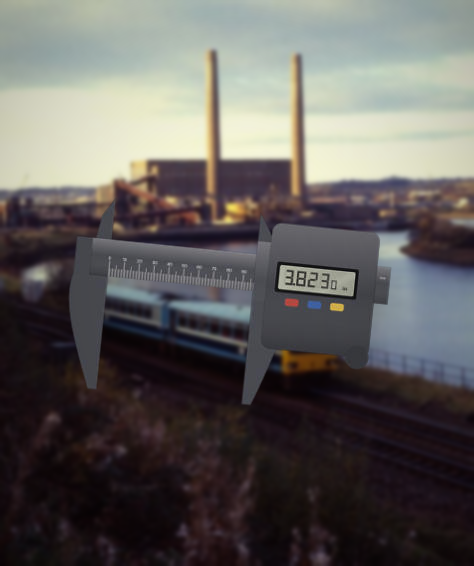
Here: 3.8230 in
